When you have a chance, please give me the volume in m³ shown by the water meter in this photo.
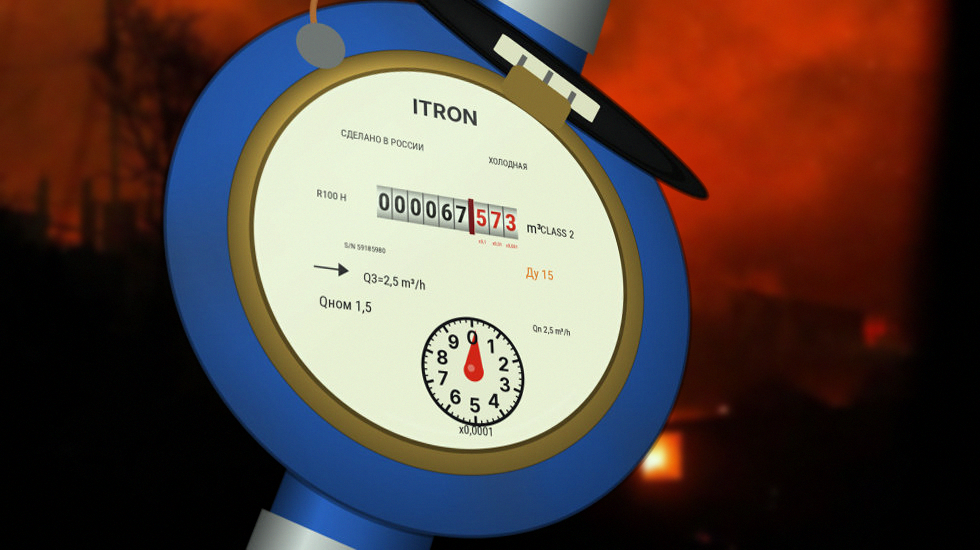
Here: 67.5730 m³
